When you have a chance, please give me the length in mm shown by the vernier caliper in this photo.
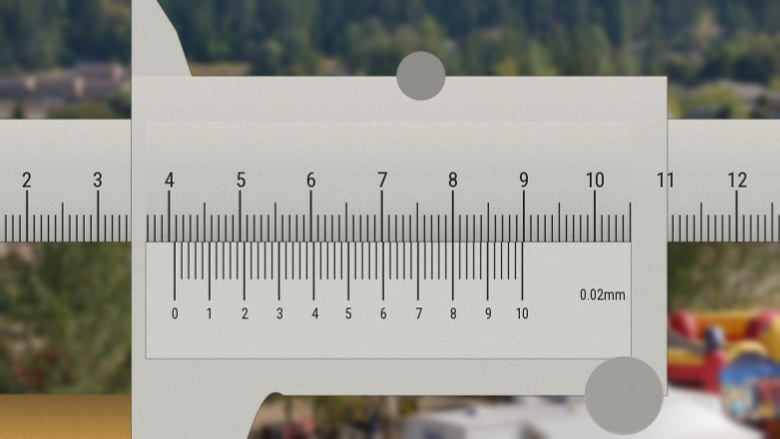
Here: 40.8 mm
